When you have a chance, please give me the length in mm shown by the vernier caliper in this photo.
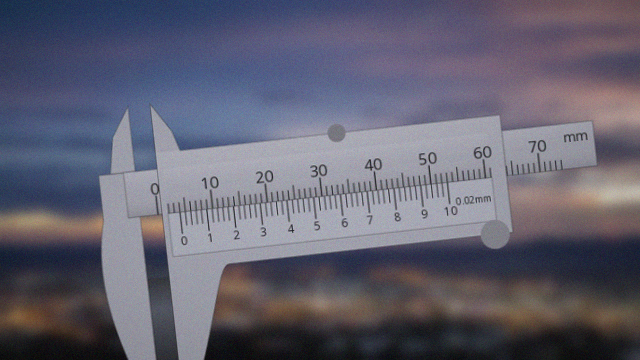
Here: 4.0 mm
